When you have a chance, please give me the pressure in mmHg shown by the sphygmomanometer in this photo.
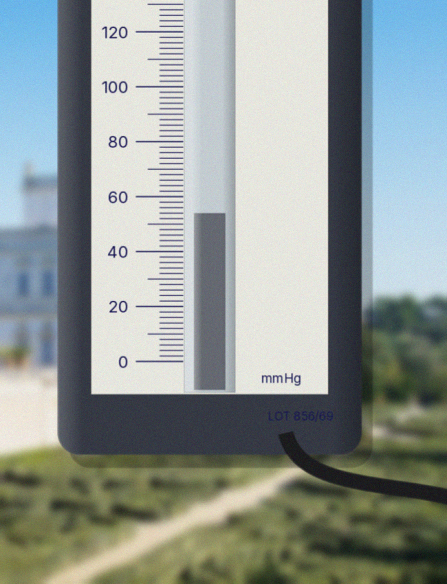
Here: 54 mmHg
